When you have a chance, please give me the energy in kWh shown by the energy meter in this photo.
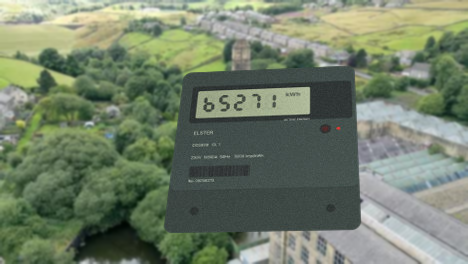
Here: 65271 kWh
